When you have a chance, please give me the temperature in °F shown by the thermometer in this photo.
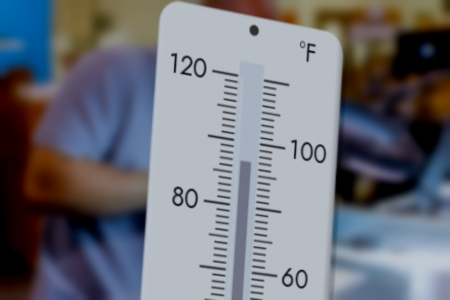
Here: 94 °F
